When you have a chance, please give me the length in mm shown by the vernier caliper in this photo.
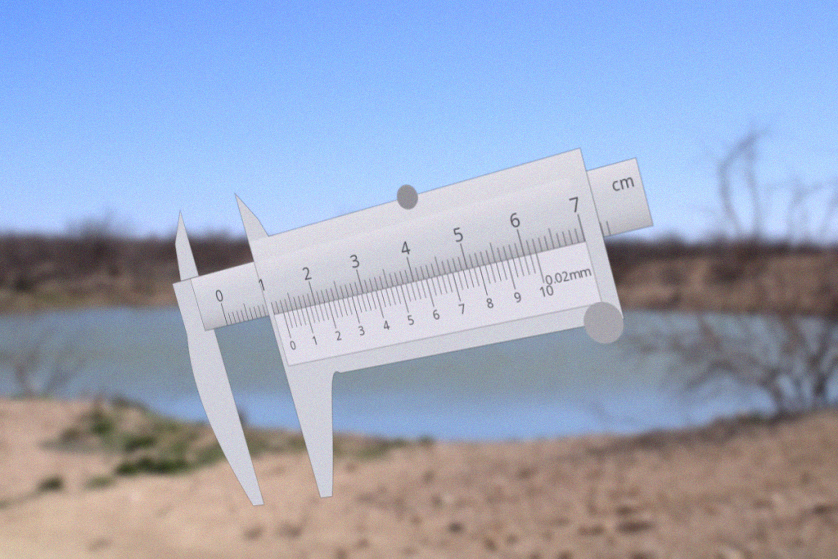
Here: 13.0 mm
